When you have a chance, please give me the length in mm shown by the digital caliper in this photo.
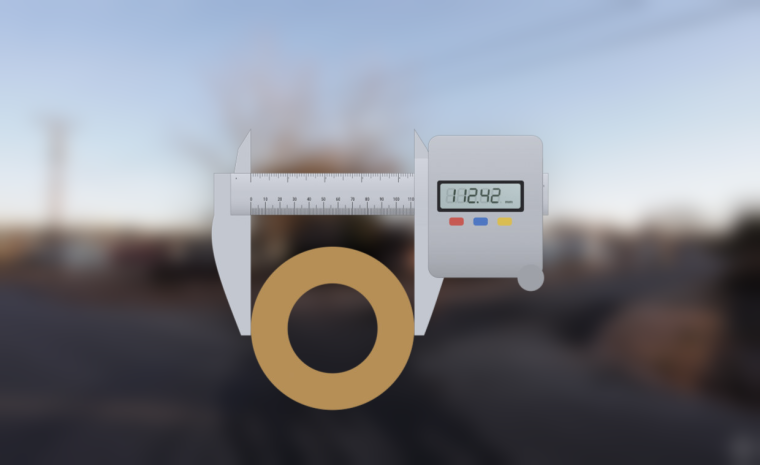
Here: 112.42 mm
